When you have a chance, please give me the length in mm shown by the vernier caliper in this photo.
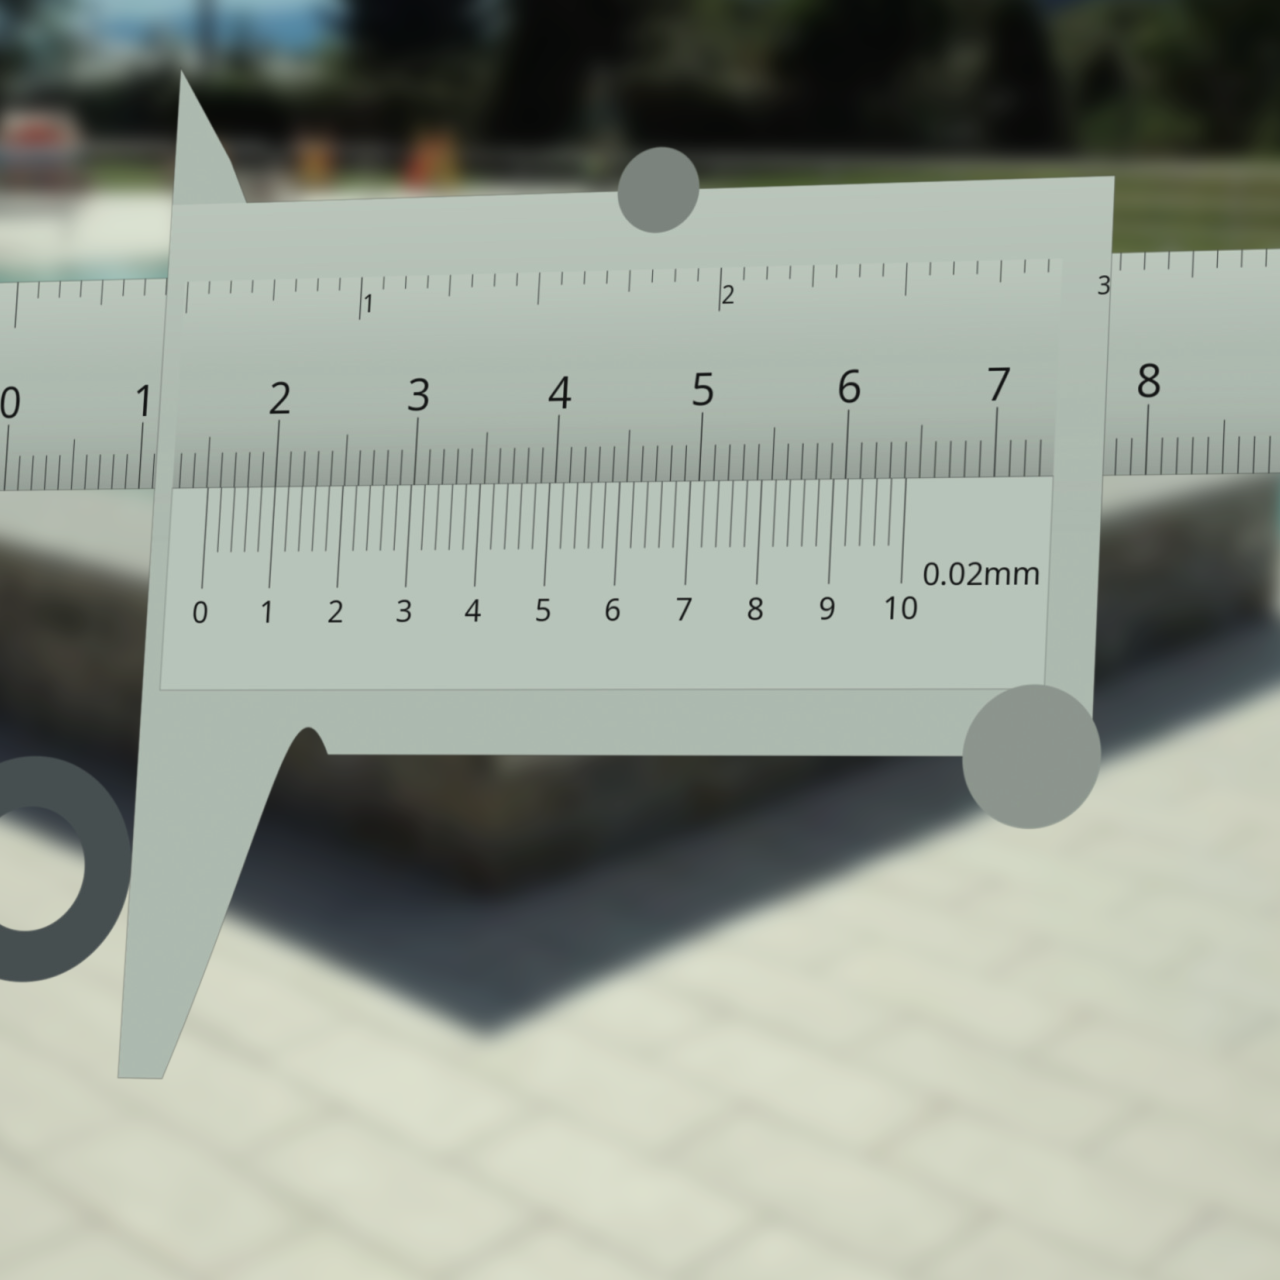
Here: 15.1 mm
